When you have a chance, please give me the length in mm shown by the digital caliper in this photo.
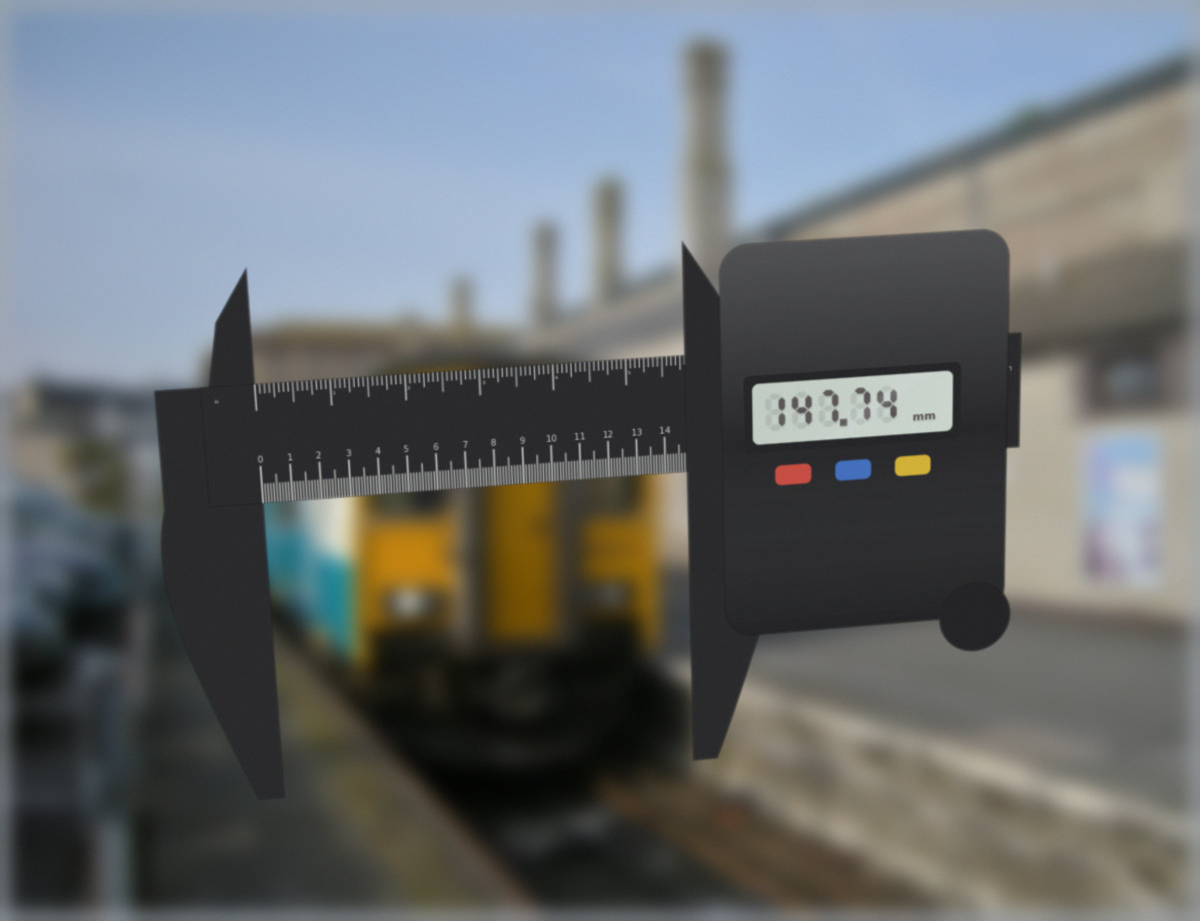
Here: 147.74 mm
